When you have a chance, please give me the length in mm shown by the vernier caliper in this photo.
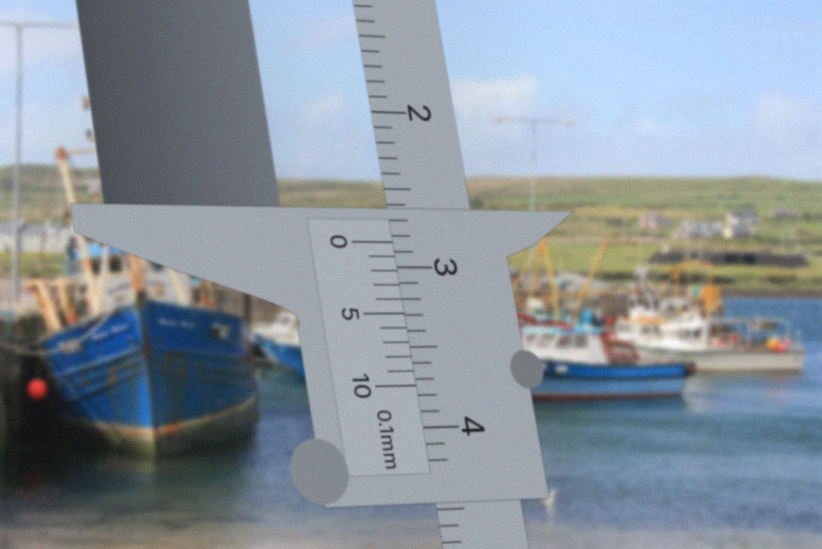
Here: 28.4 mm
